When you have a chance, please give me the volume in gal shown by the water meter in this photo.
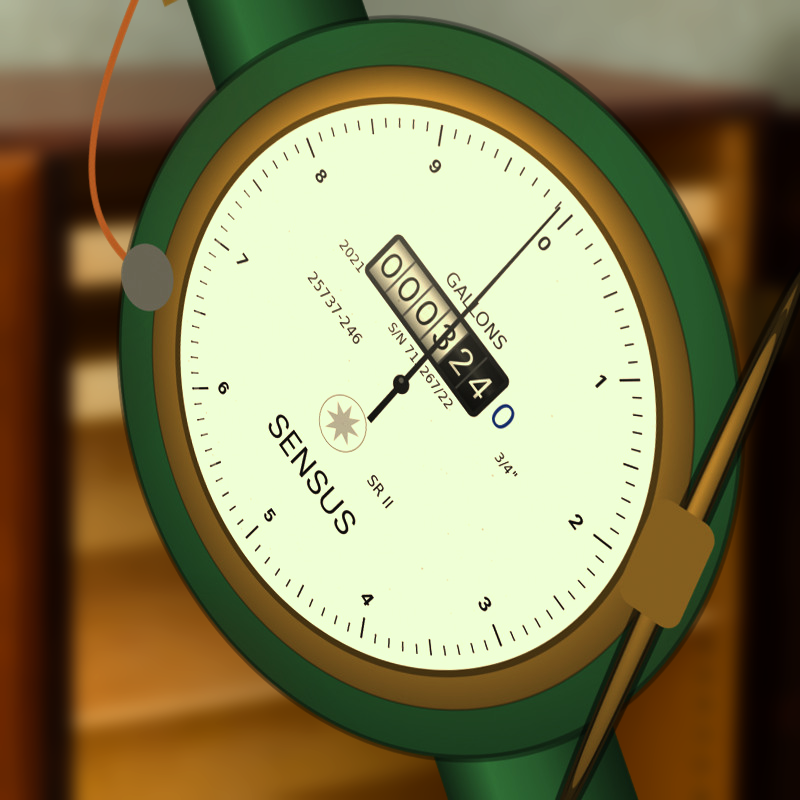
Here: 3239.9 gal
